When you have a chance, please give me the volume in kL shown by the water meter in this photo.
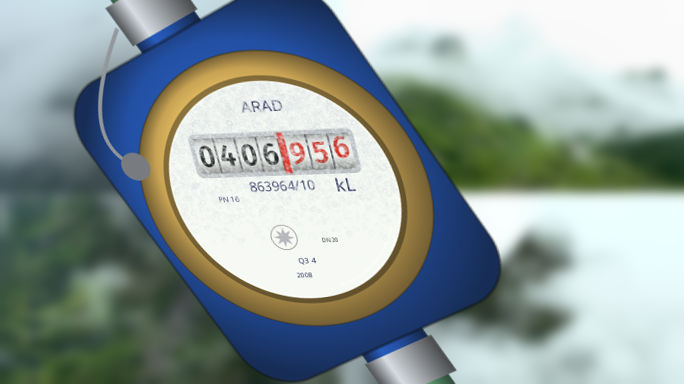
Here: 406.956 kL
